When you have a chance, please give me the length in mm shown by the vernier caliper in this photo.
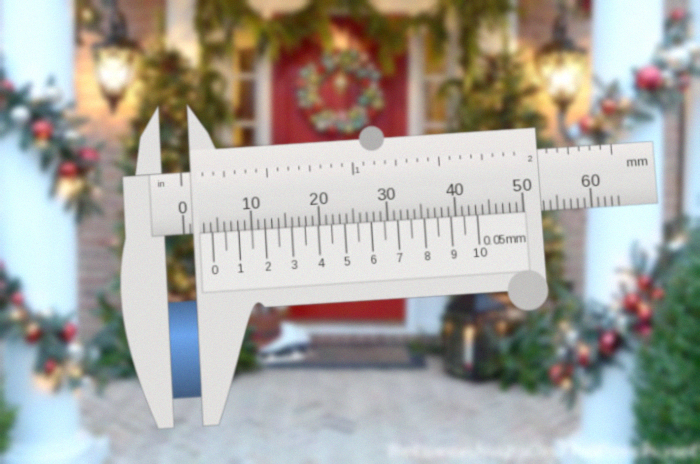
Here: 4.2 mm
